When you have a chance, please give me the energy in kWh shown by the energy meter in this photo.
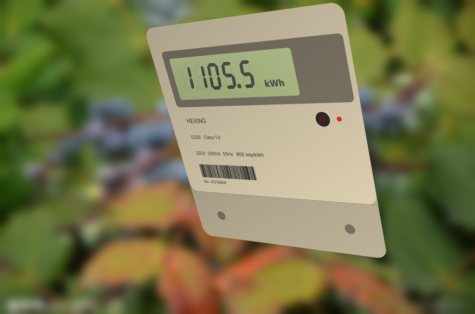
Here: 1105.5 kWh
